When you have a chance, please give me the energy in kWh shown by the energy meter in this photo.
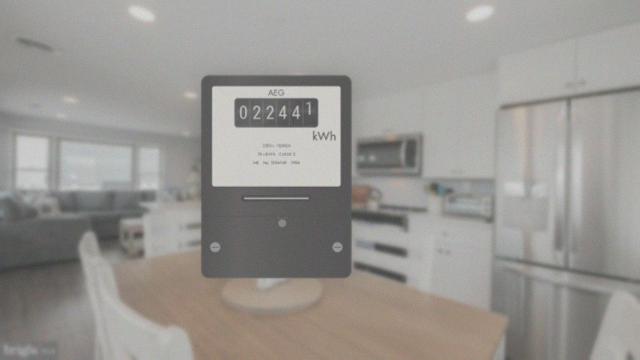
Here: 22441 kWh
